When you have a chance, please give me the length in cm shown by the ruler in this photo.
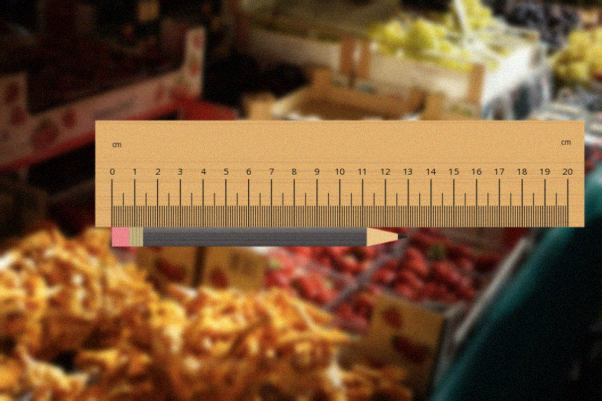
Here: 13 cm
